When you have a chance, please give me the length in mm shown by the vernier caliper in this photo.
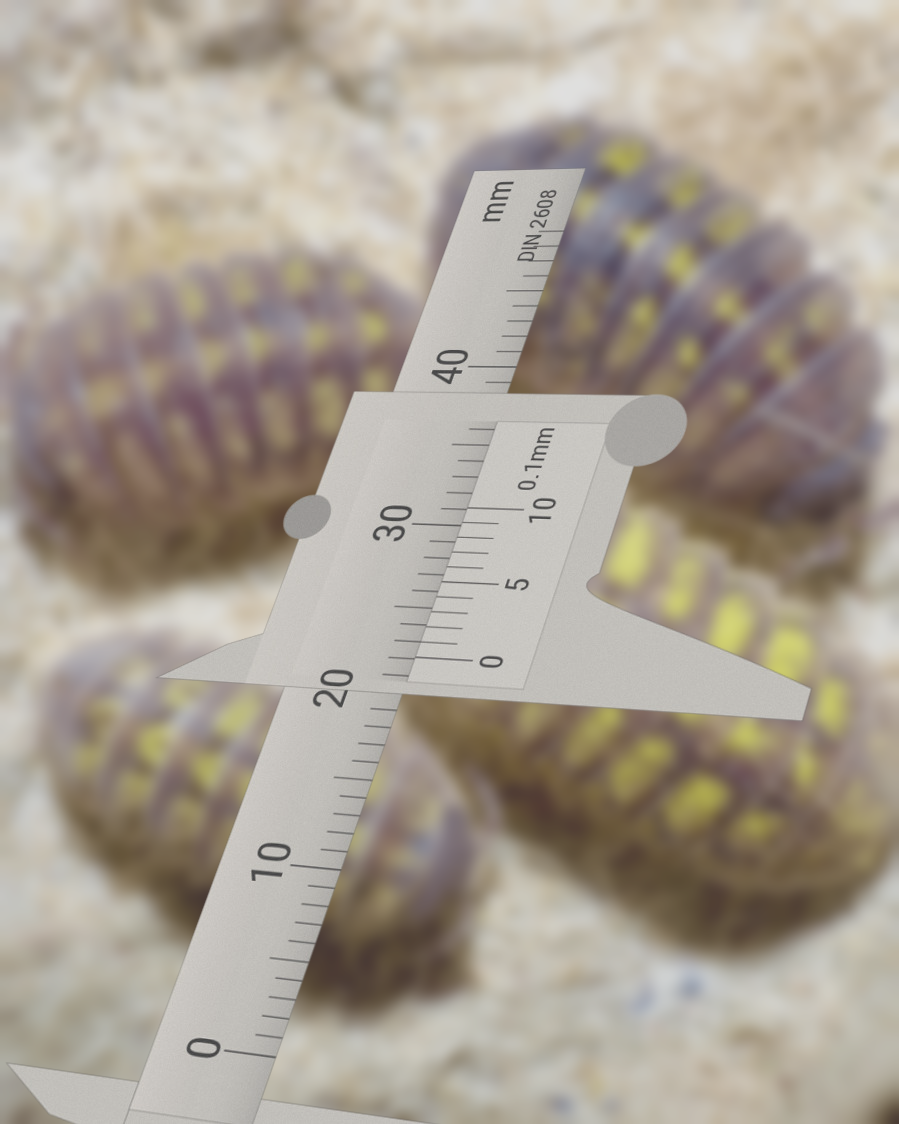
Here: 22.1 mm
